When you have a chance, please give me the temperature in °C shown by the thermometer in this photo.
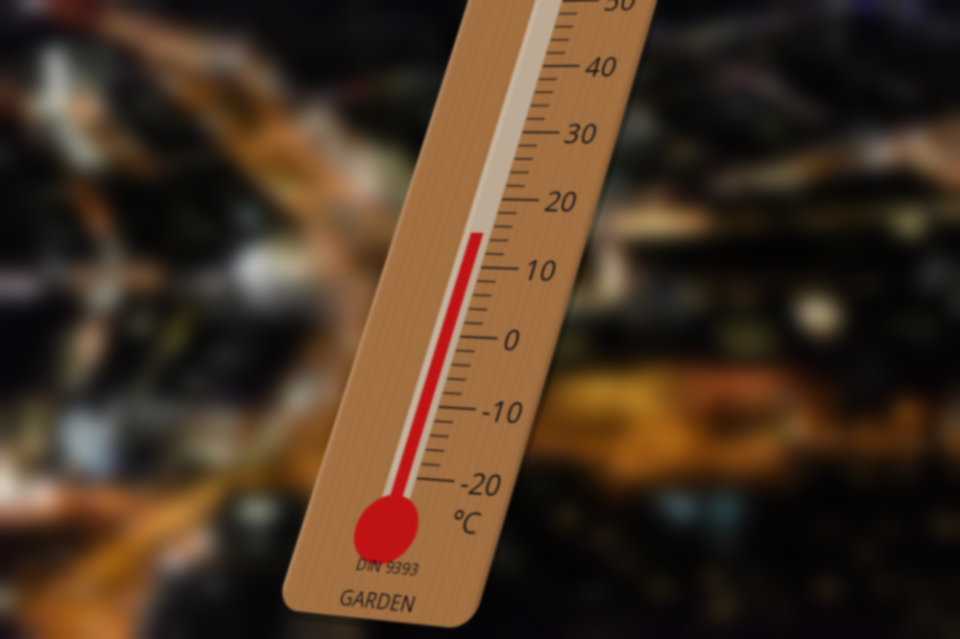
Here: 15 °C
